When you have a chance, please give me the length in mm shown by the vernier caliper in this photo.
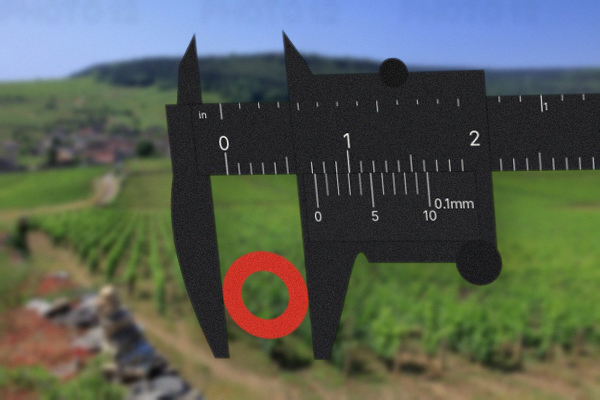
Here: 7.2 mm
